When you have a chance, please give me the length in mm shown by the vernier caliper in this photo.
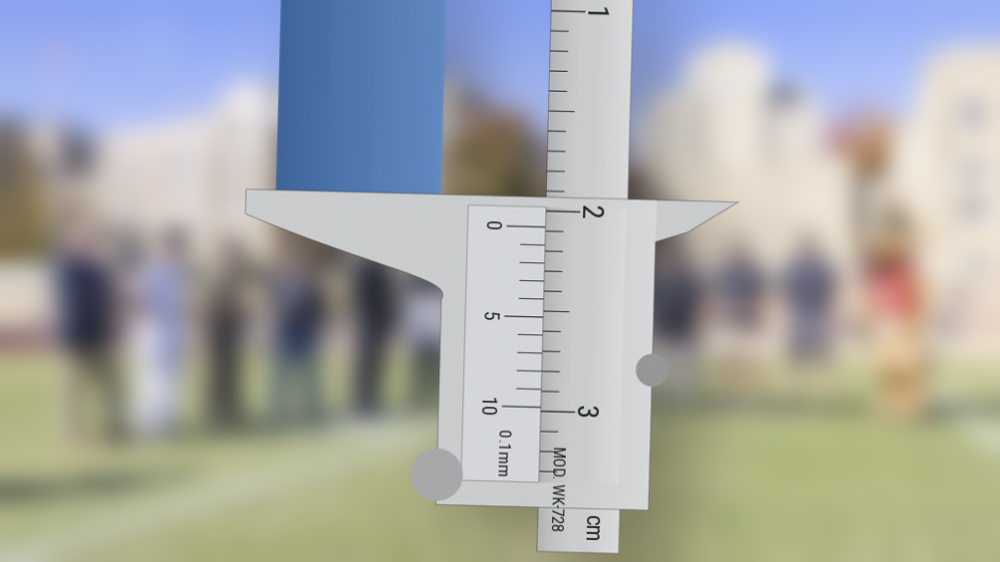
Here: 20.8 mm
